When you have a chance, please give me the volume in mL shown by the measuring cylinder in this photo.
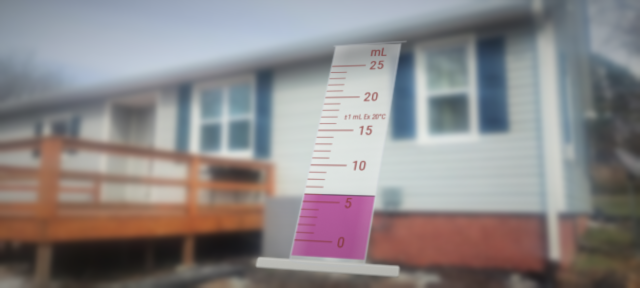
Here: 6 mL
